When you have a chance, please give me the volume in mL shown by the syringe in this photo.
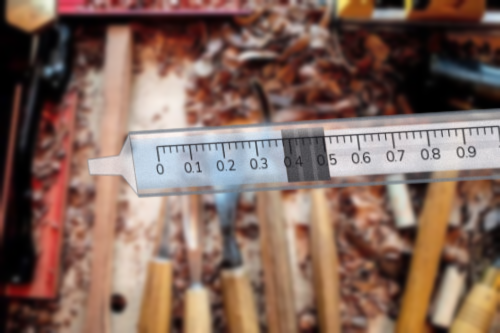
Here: 0.38 mL
